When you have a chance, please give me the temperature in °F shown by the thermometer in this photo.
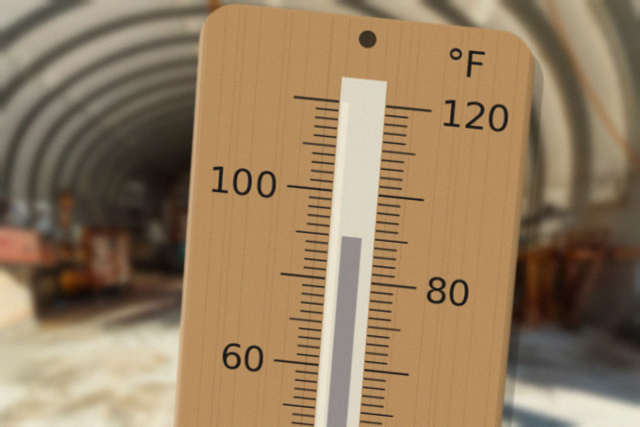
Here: 90 °F
